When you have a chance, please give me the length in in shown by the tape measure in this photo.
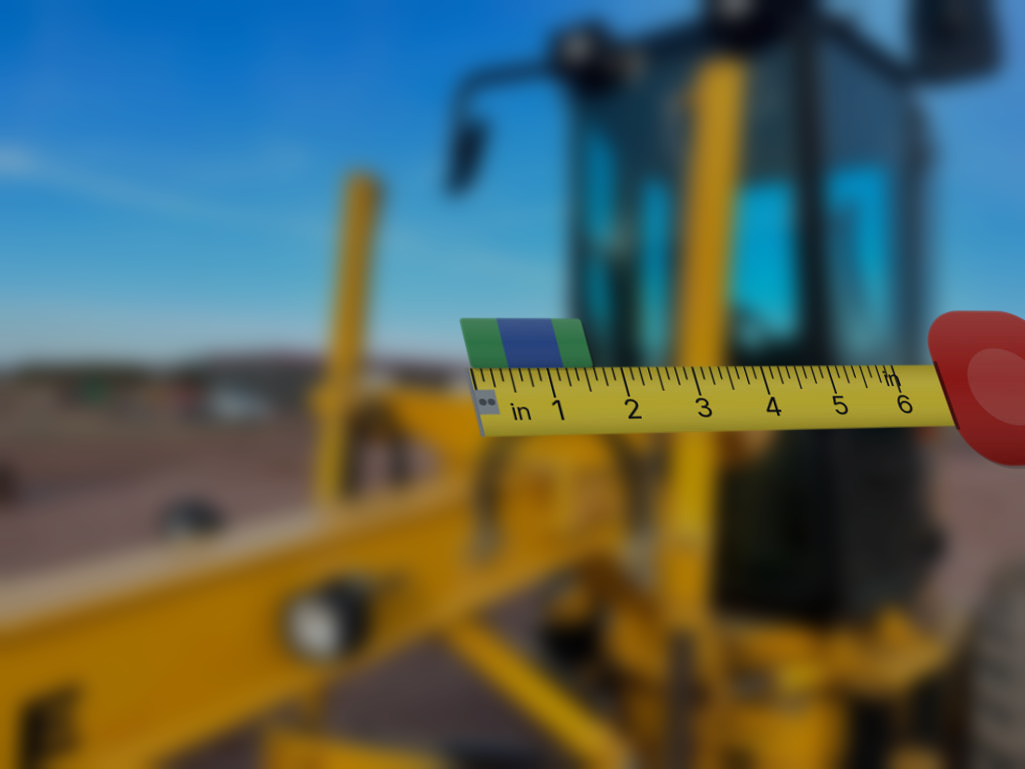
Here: 1.625 in
